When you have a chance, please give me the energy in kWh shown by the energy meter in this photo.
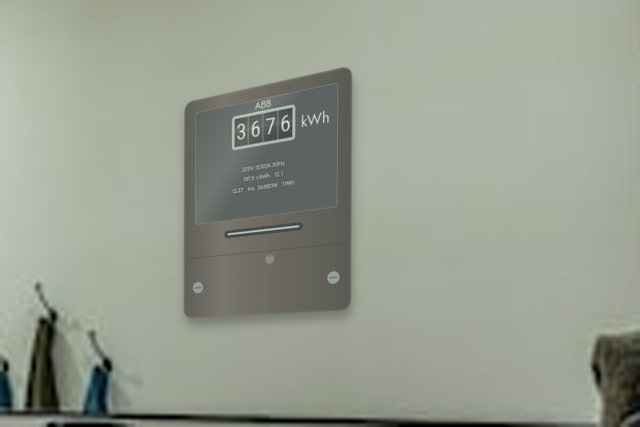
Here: 3676 kWh
